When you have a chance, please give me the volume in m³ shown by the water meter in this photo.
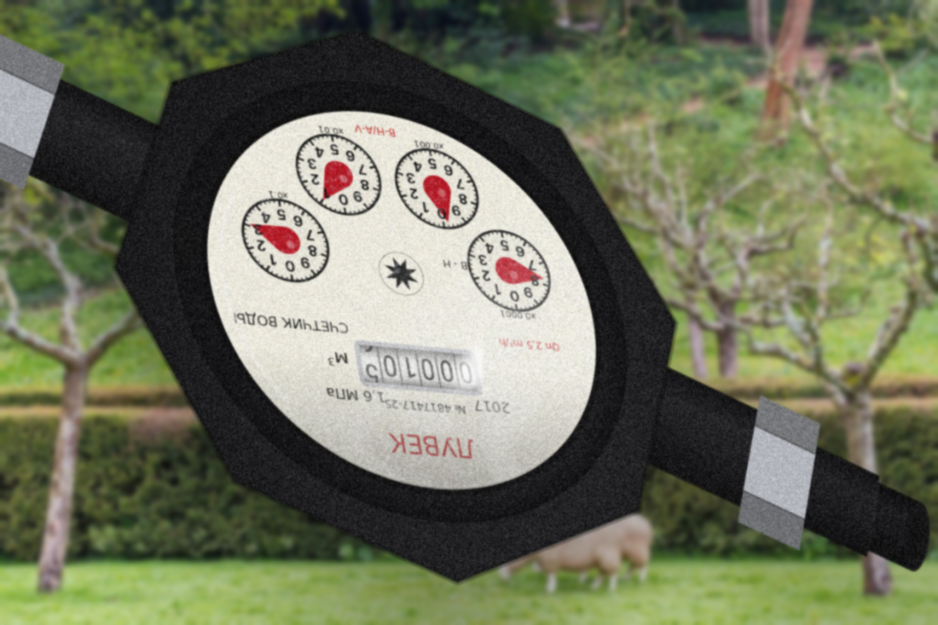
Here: 105.3097 m³
